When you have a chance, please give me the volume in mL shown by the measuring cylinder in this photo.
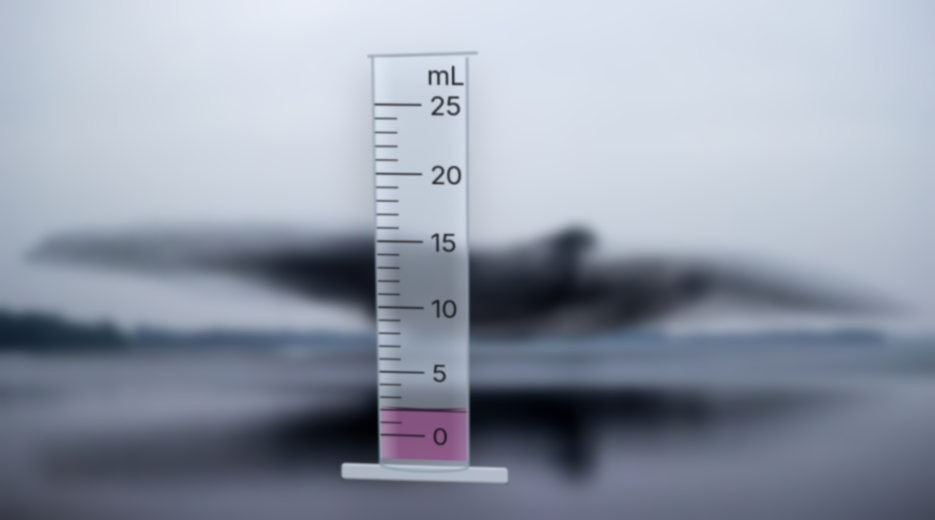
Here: 2 mL
